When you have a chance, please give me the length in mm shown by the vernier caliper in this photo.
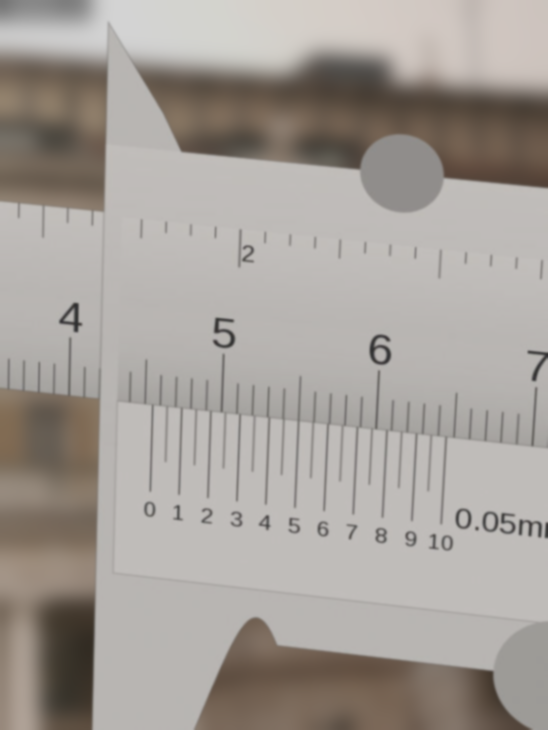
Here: 45.5 mm
